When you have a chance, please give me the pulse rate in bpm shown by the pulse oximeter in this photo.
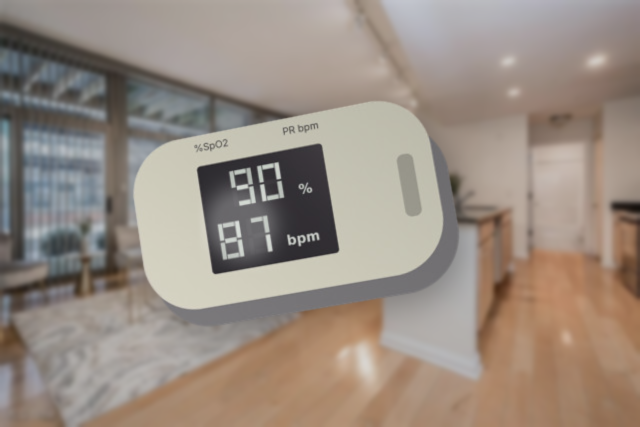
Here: 87 bpm
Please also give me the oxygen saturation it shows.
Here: 90 %
